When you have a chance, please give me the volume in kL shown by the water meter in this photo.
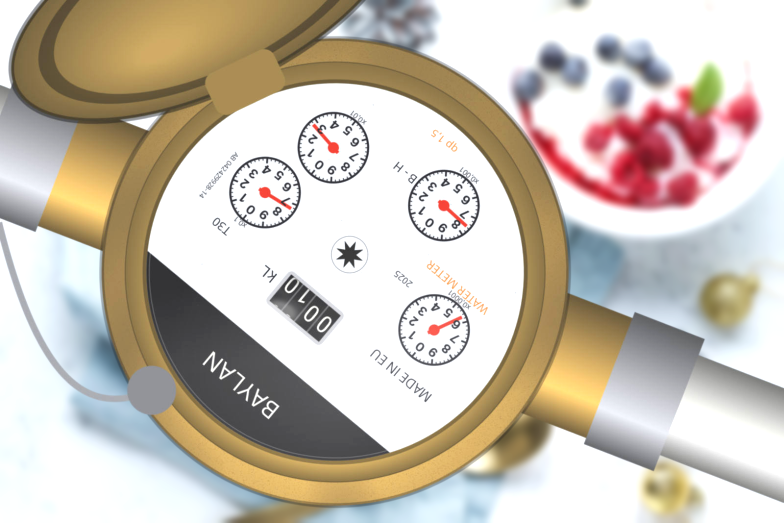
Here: 9.7275 kL
